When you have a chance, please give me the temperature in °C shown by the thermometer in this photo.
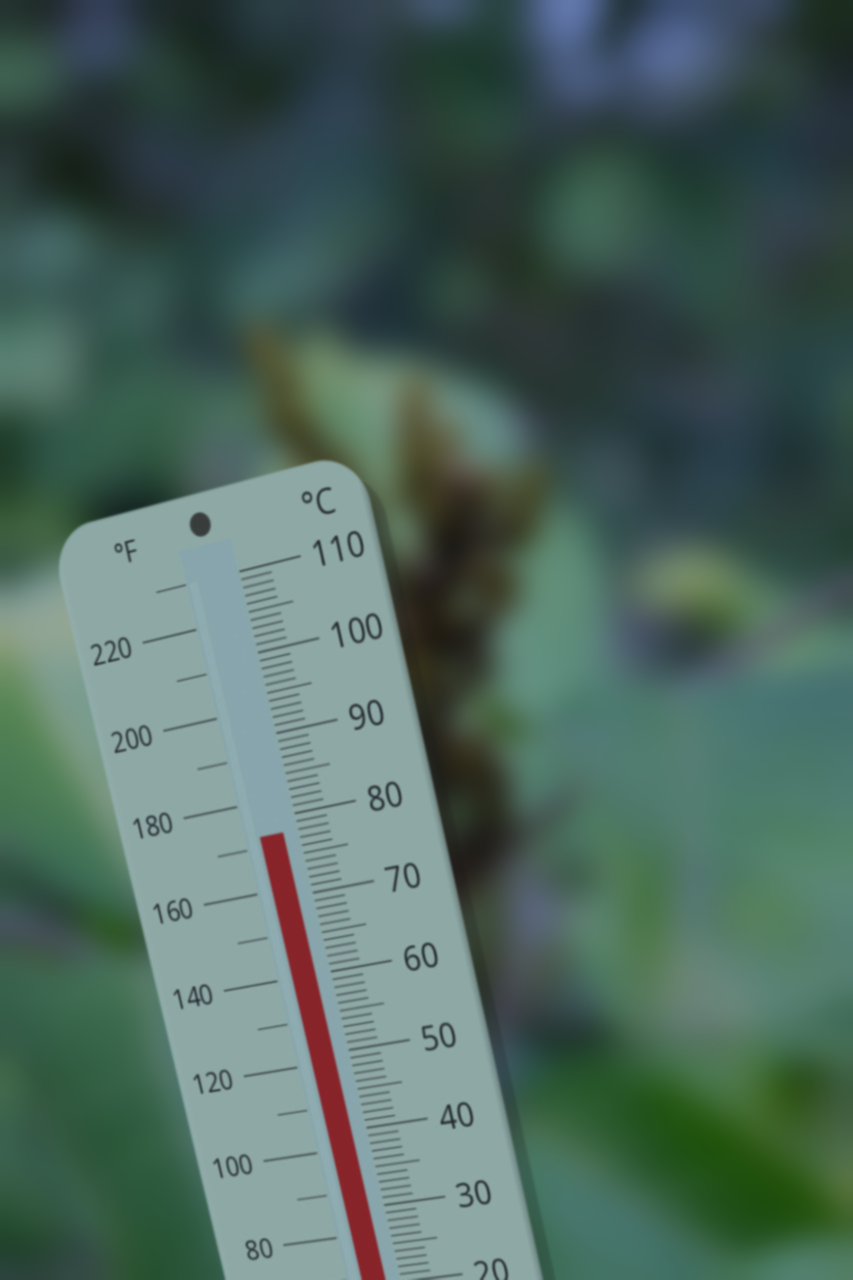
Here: 78 °C
